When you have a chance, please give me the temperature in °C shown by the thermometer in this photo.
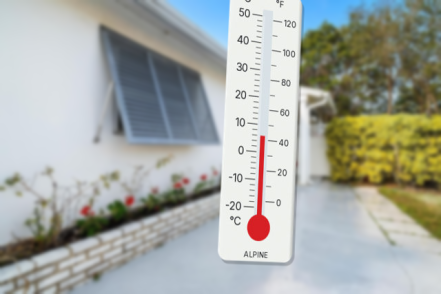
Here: 6 °C
